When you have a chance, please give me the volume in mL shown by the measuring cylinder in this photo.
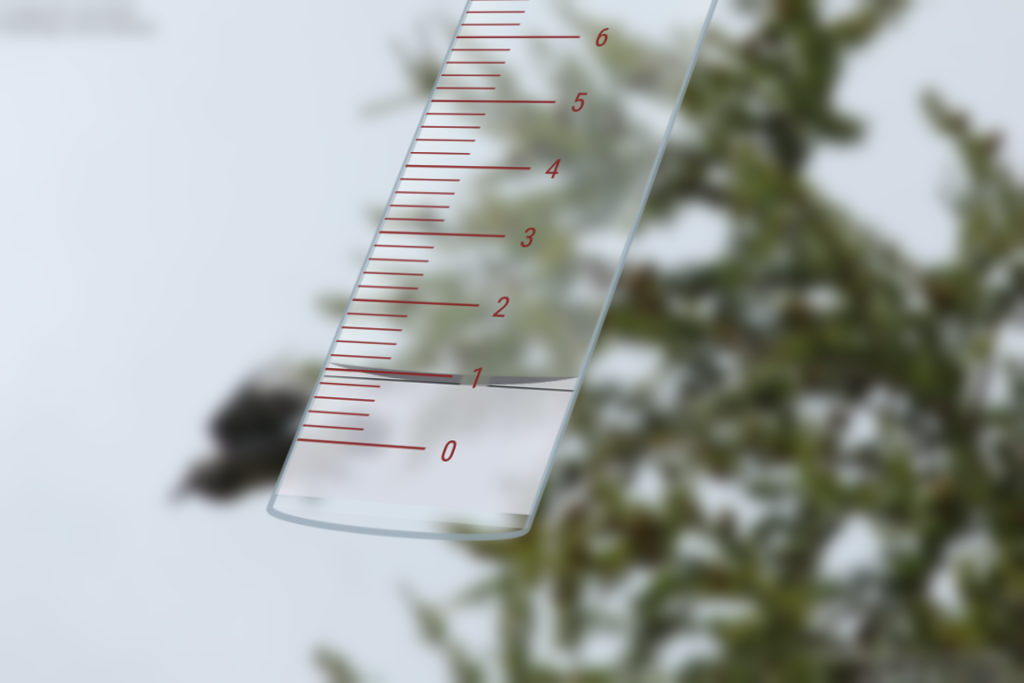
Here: 0.9 mL
